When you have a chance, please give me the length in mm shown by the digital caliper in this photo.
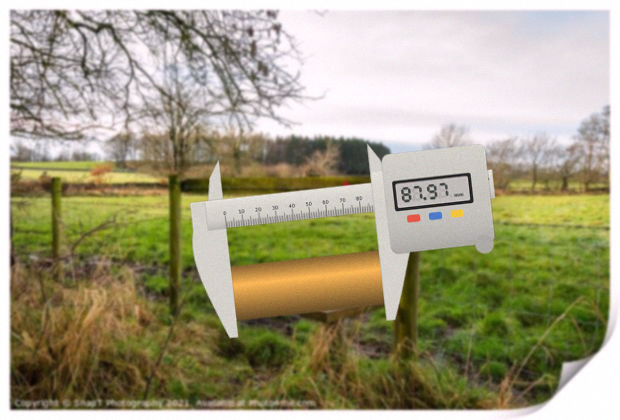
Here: 87.97 mm
